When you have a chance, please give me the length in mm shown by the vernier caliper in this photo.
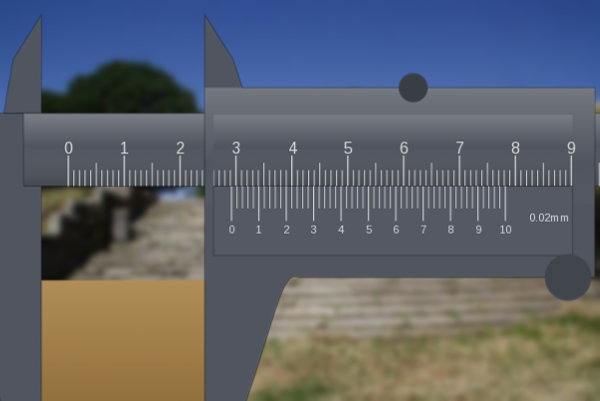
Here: 29.2 mm
